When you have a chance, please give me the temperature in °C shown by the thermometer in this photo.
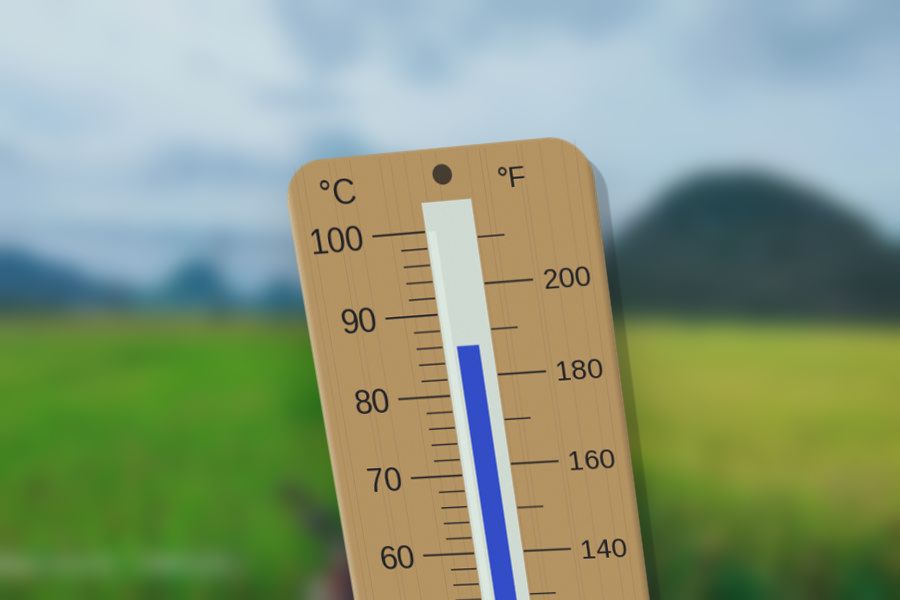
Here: 86 °C
